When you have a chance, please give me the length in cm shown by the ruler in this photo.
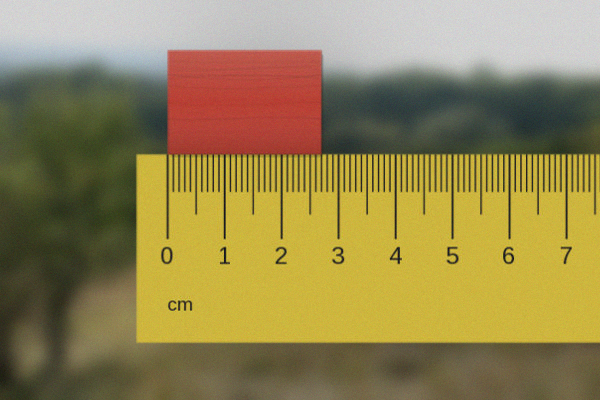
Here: 2.7 cm
